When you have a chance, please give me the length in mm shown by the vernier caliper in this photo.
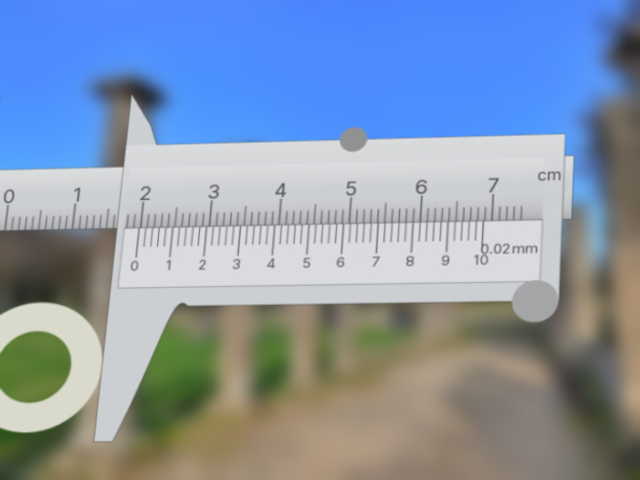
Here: 19.8 mm
